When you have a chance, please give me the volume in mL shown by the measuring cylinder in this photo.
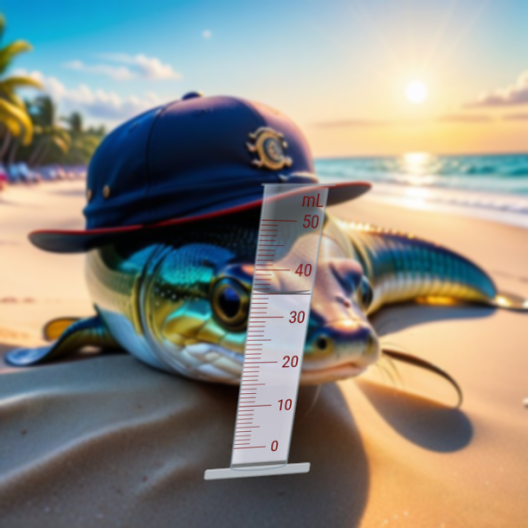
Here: 35 mL
